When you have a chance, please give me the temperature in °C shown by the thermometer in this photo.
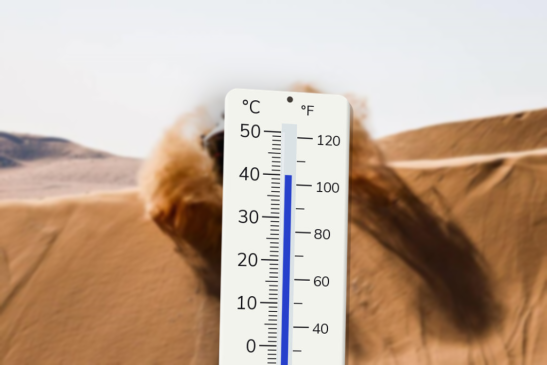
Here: 40 °C
